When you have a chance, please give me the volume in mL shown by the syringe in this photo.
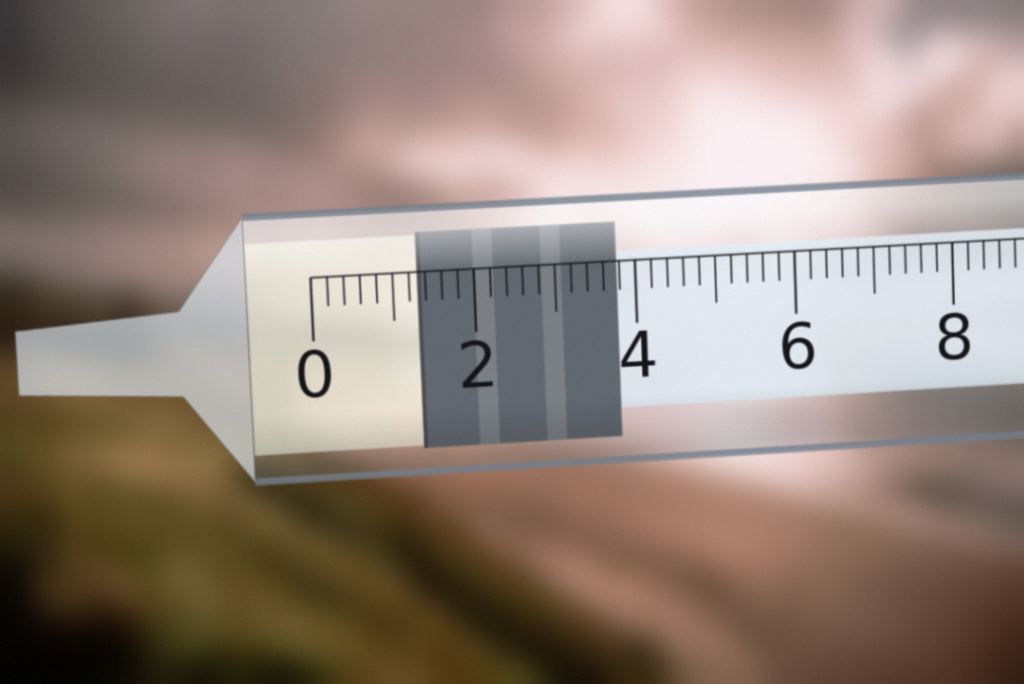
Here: 1.3 mL
